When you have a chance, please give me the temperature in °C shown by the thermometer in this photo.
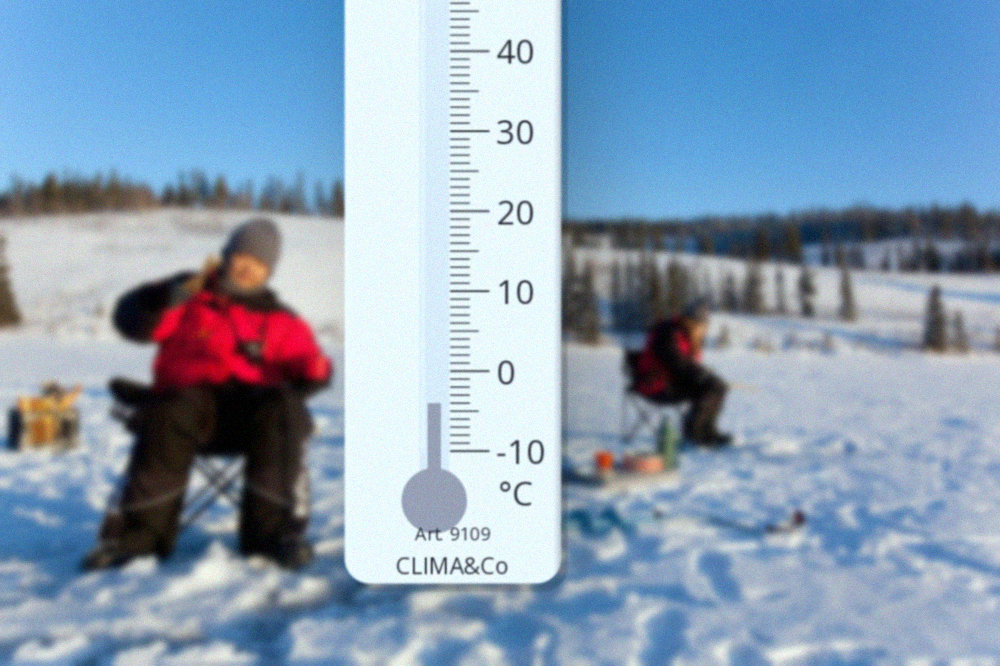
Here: -4 °C
